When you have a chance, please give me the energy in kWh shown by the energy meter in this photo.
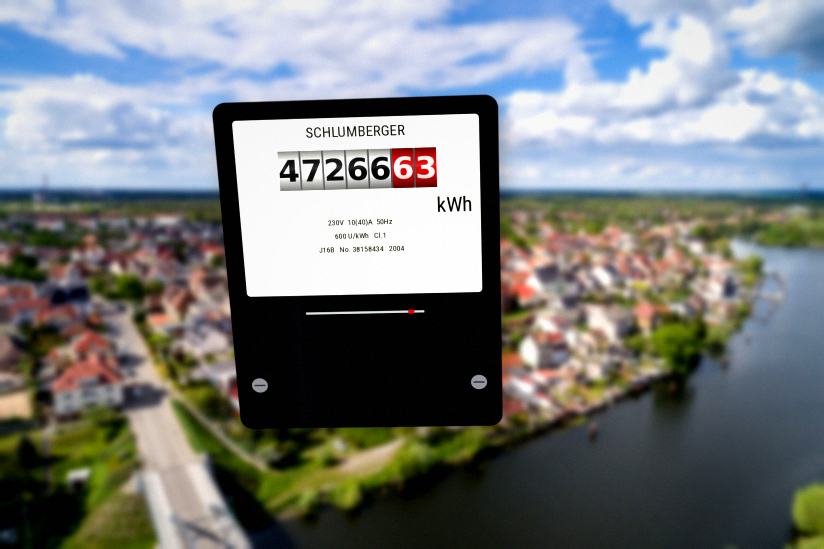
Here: 47266.63 kWh
